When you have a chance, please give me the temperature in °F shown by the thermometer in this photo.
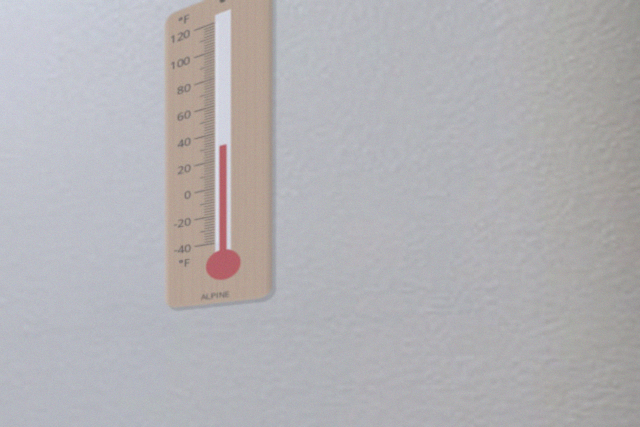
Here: 30 °F
